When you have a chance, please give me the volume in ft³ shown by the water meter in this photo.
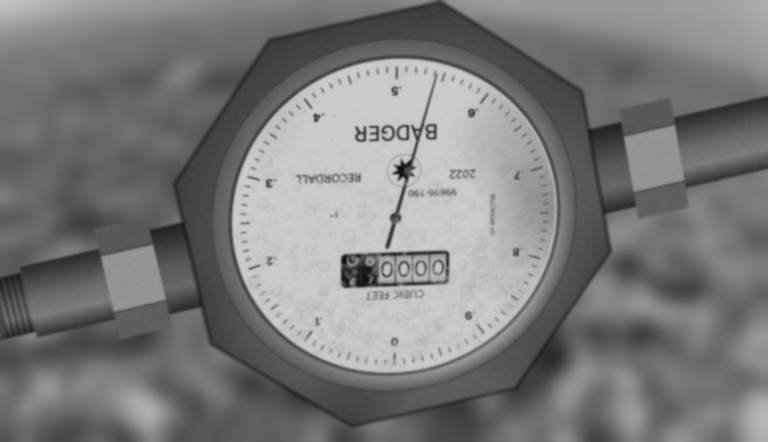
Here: 79.54 ft³
